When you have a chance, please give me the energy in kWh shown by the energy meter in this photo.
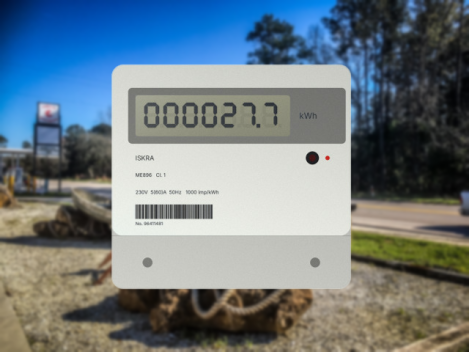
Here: 27.7 kWh
